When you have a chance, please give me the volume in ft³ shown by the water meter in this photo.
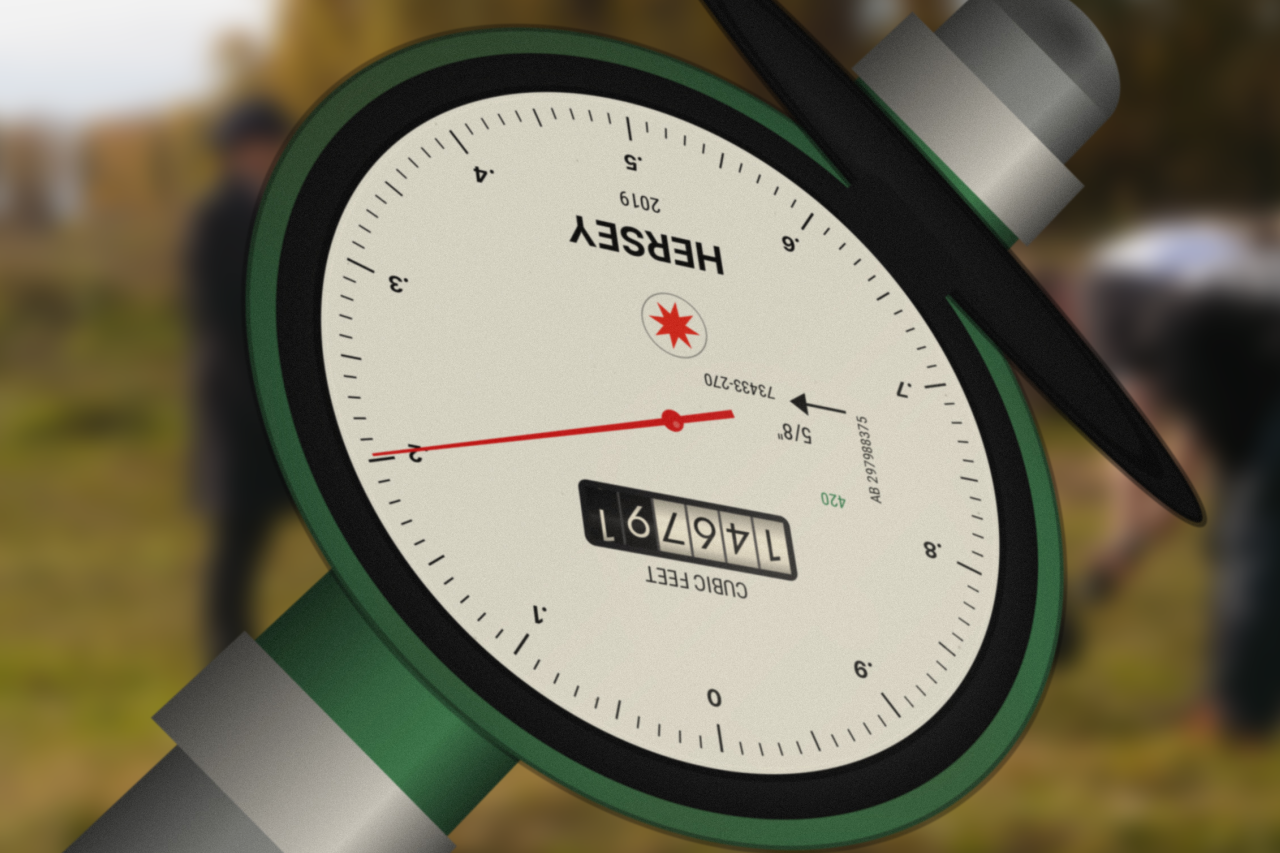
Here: 146791.20 ft³
